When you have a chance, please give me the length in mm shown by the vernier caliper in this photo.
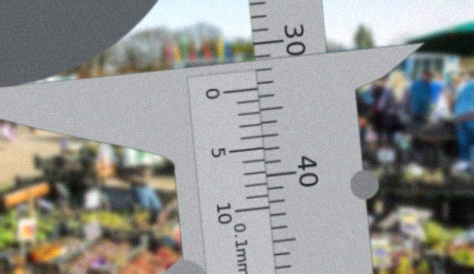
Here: 33.4 mm
